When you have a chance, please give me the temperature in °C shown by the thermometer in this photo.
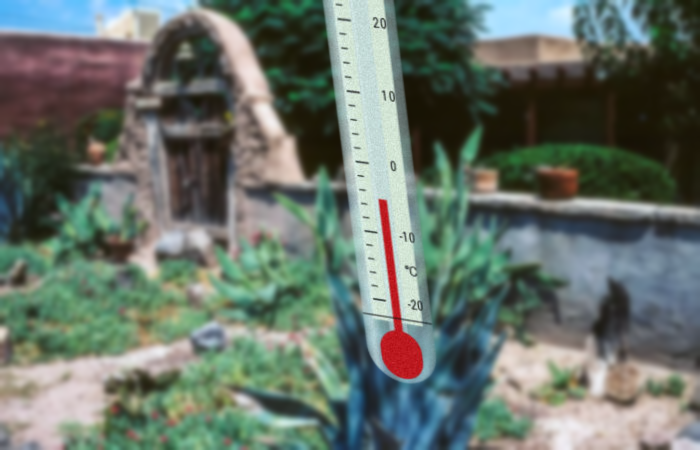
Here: -5 °C
